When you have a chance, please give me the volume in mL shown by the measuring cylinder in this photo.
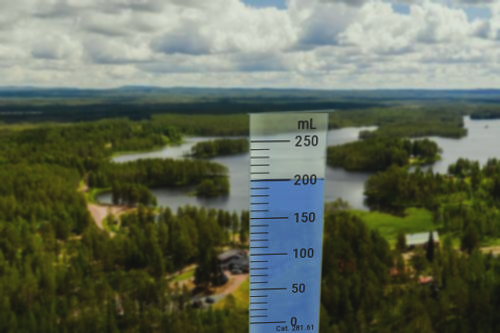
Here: 200 mL
